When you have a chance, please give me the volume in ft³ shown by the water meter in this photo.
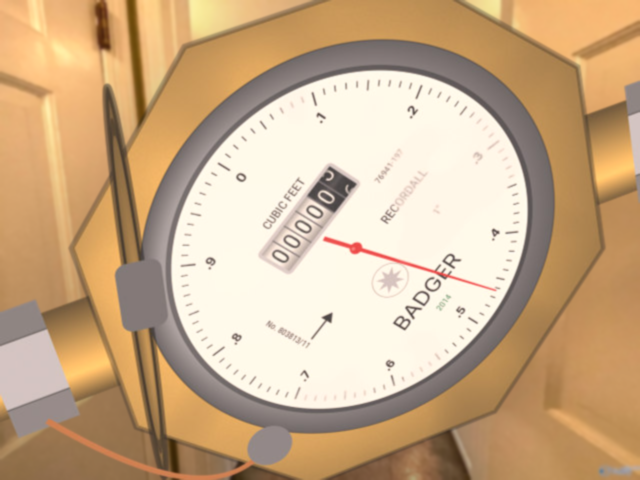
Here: 5.46 ft³
